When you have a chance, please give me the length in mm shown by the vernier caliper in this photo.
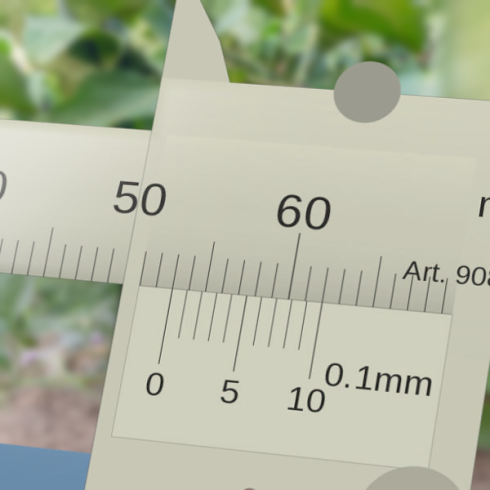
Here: 53.0 mm
